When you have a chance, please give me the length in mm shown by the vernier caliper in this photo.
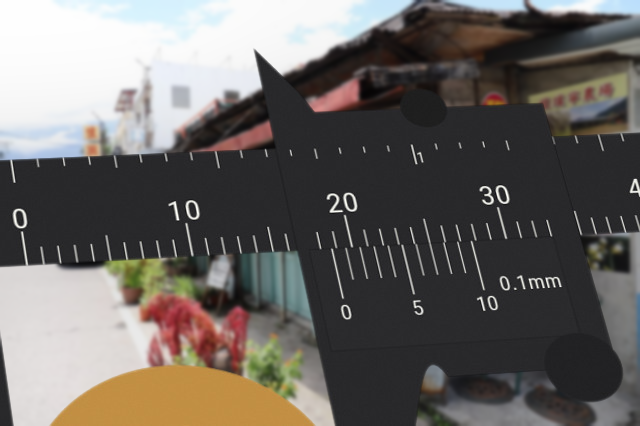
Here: 18.7 mm
